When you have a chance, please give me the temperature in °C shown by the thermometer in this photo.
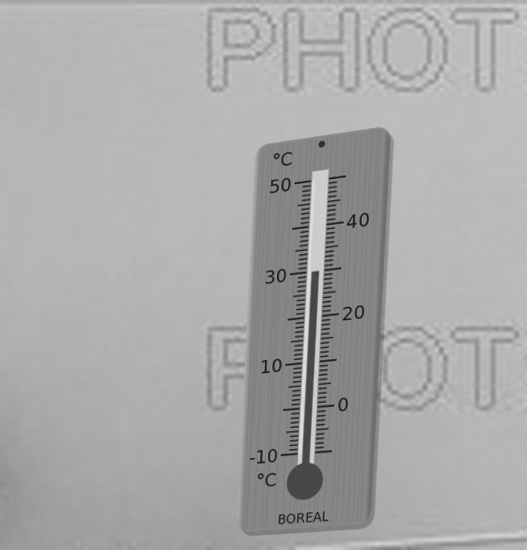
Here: 30 °C
